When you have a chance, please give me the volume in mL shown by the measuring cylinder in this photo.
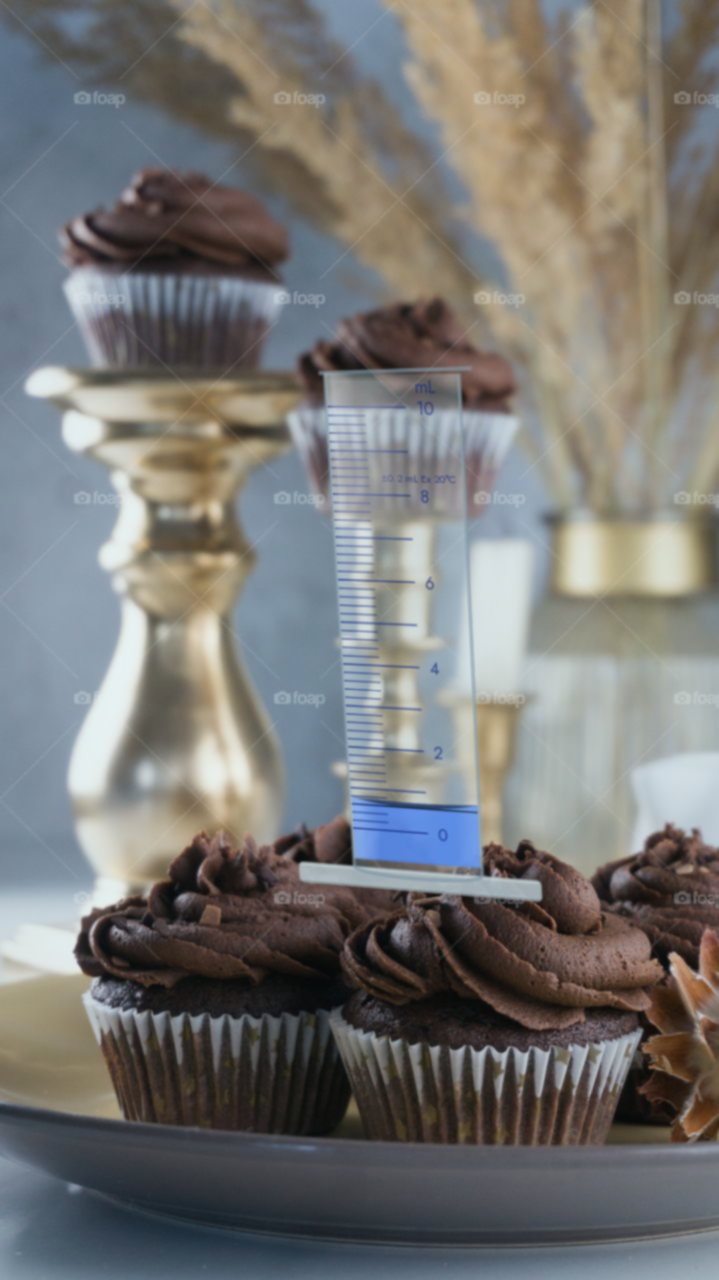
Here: 0.6 mL
